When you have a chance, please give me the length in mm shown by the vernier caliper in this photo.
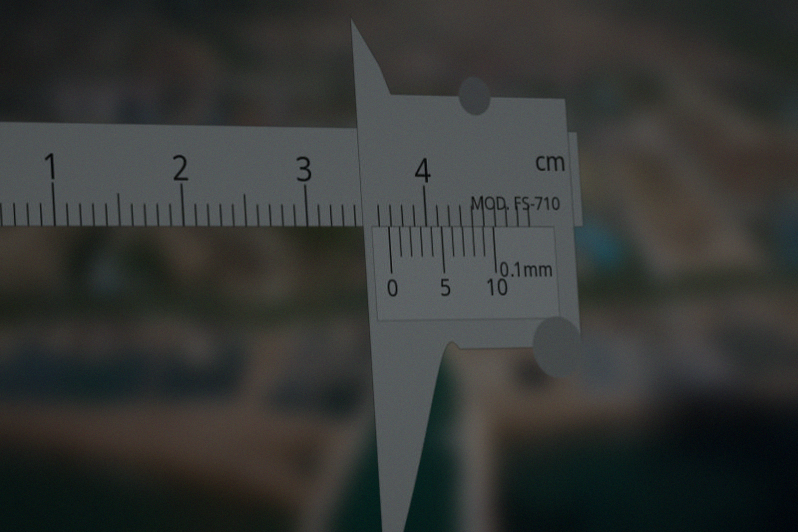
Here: 36.8 mm
